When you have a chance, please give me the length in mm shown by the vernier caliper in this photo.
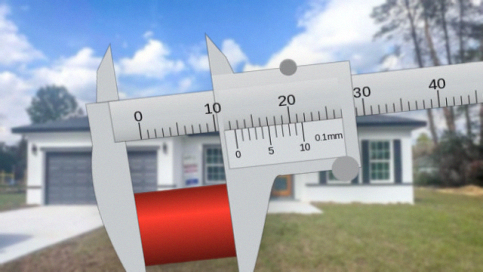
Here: 12.6 mm
